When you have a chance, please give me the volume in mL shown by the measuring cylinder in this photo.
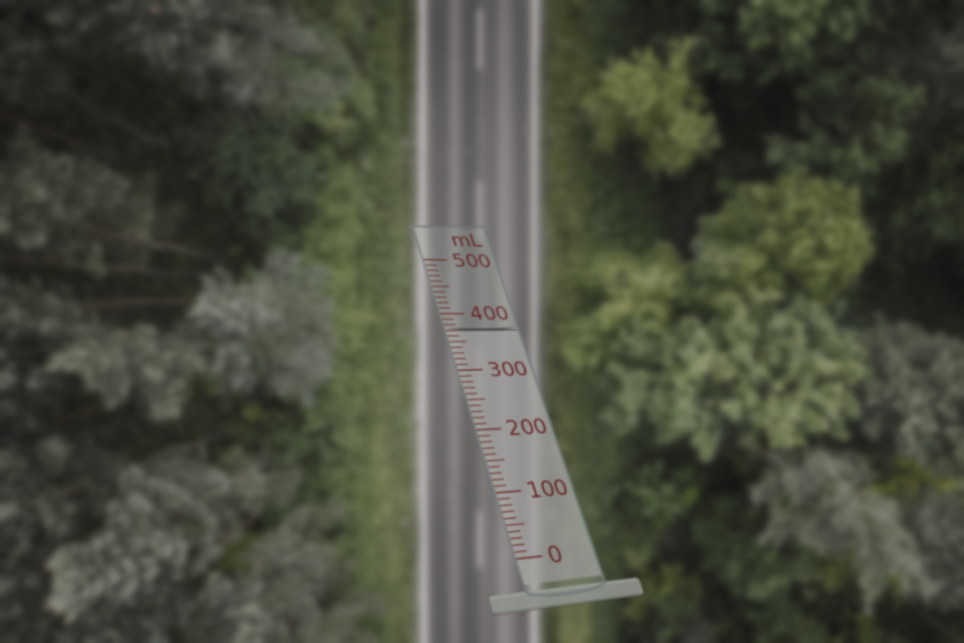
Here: 370 mL
